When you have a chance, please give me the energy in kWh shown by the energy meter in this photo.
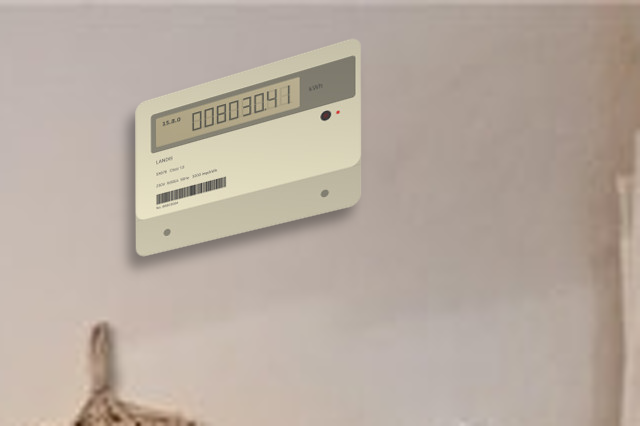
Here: 8030.41 kWh
